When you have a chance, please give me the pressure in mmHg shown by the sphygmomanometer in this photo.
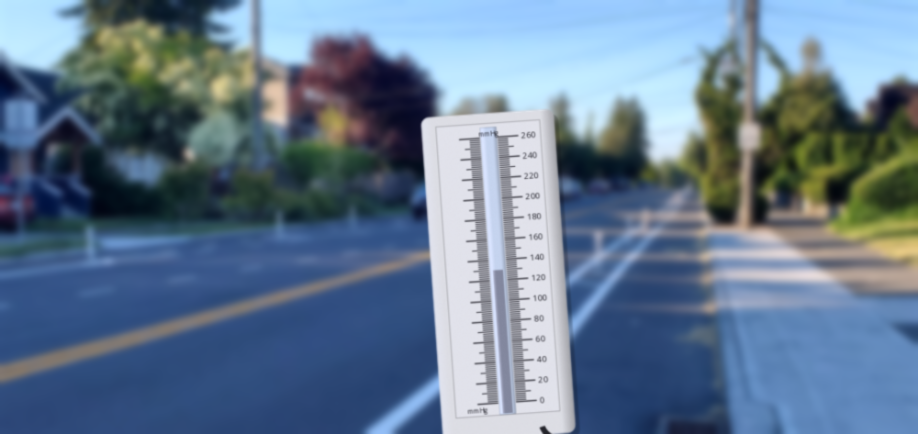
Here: 130 mmHg
